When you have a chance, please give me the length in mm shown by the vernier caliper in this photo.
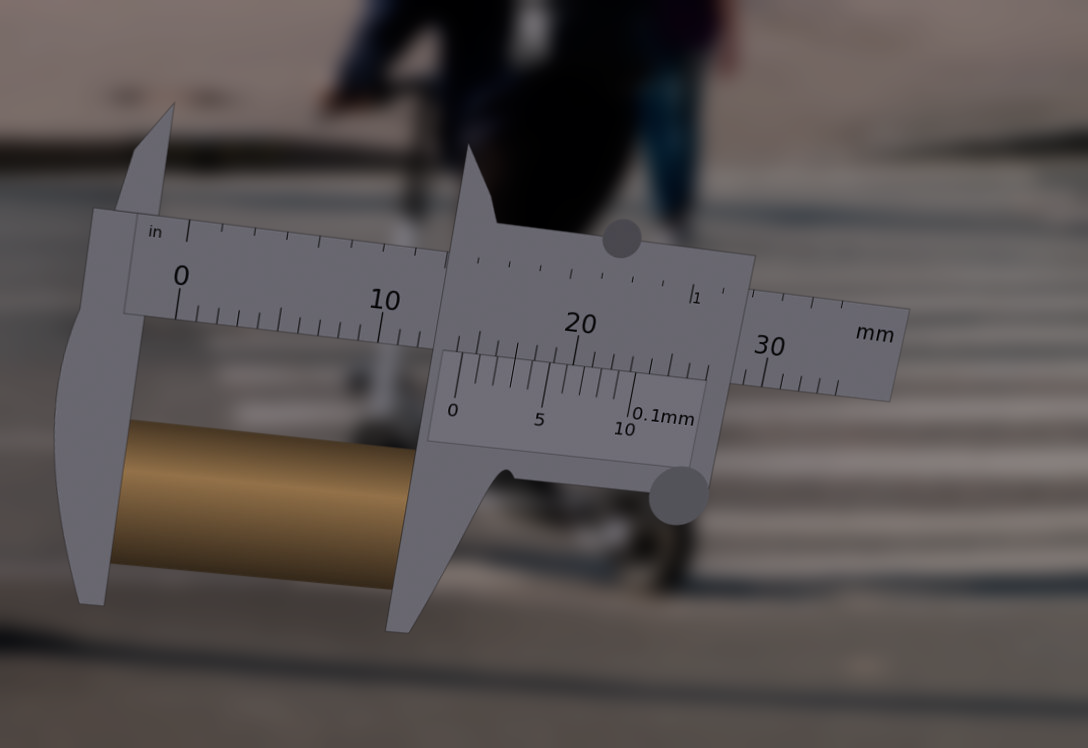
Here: 14.3 mm
